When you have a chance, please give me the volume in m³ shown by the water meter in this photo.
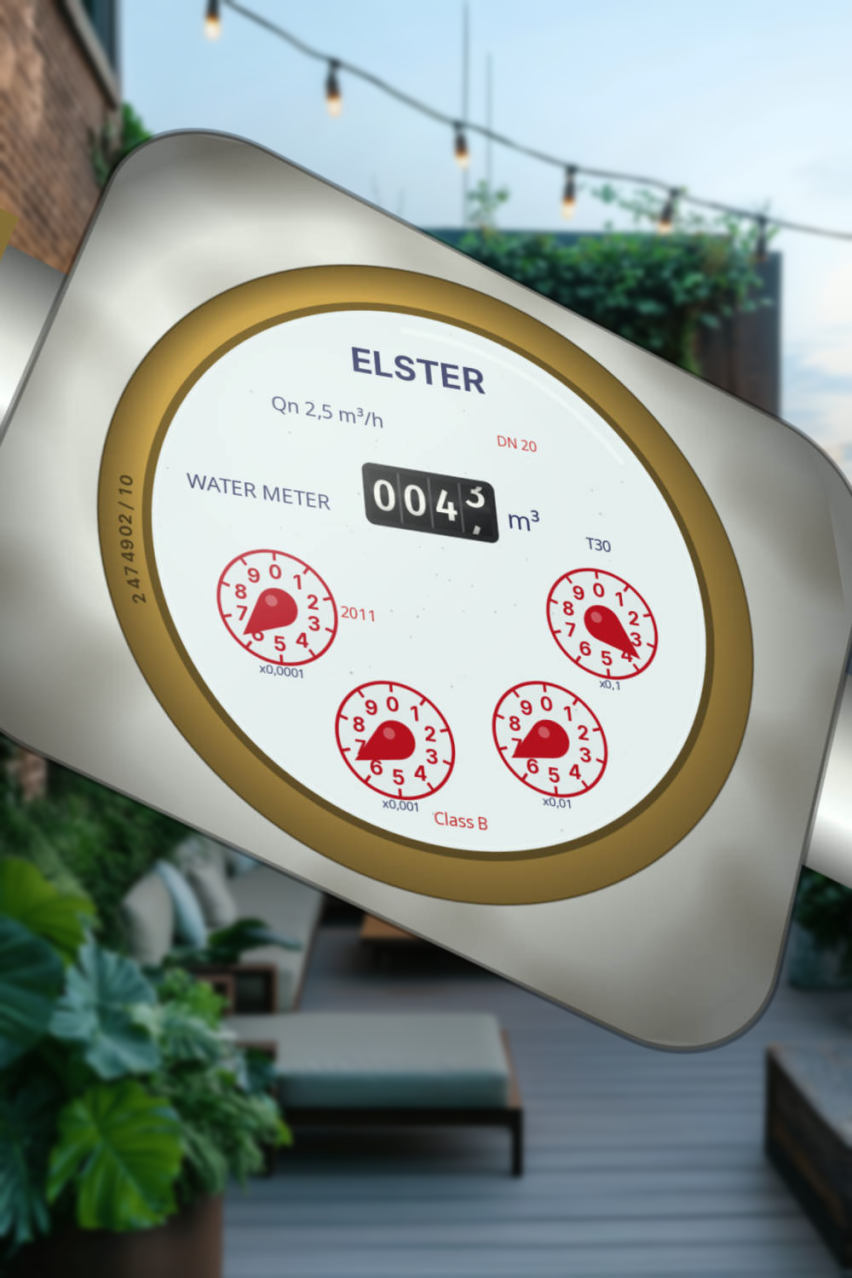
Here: 43.3666 m³
